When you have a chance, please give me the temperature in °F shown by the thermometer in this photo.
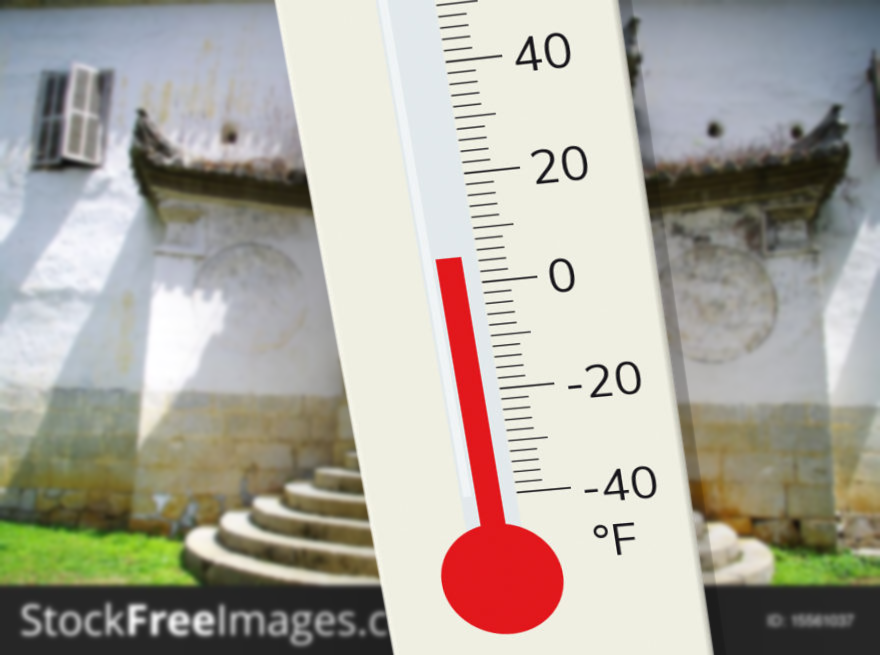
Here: 5 °F
